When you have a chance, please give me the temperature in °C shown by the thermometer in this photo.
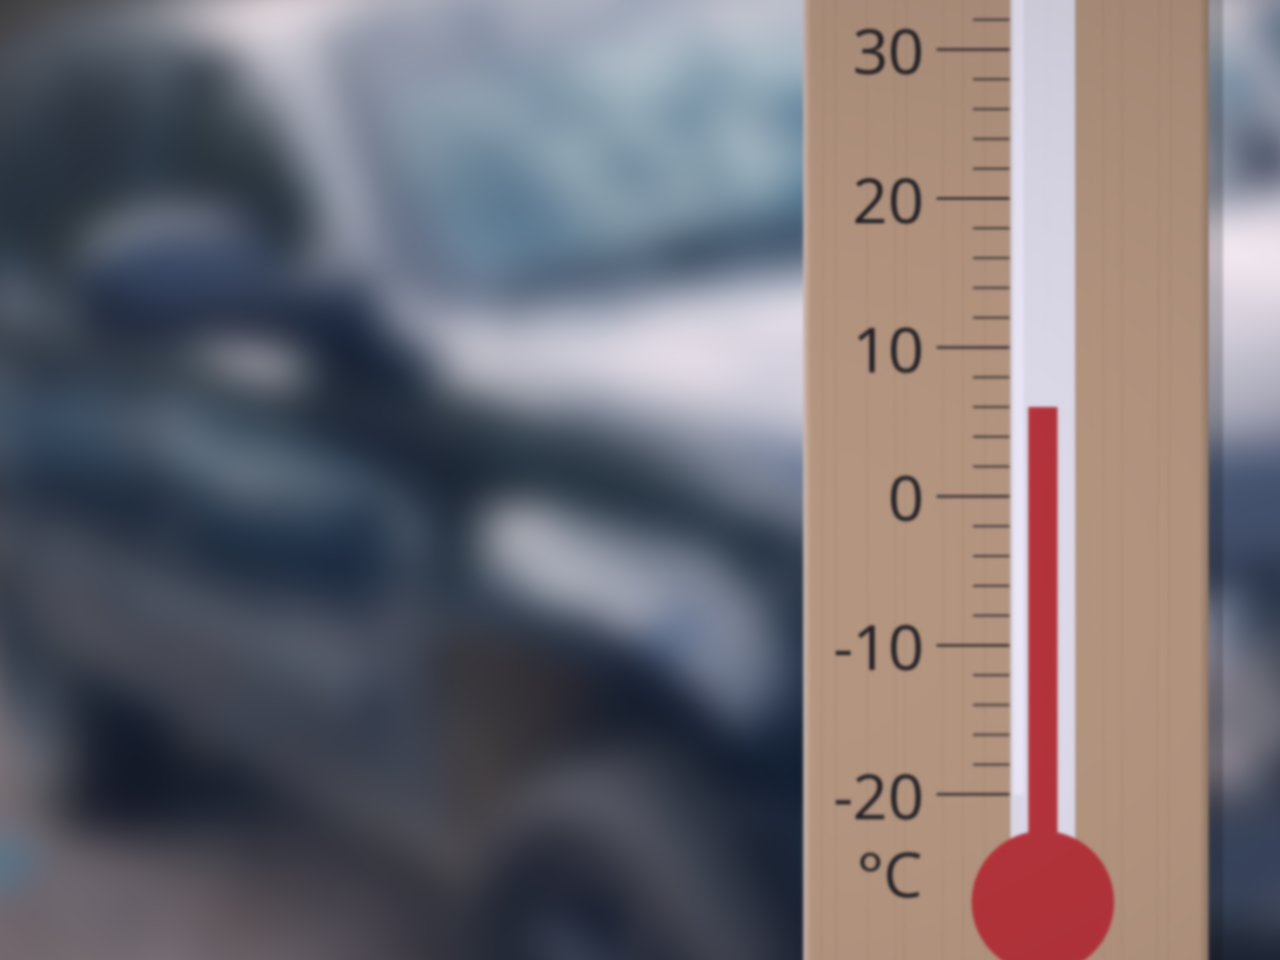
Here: 6 °C
